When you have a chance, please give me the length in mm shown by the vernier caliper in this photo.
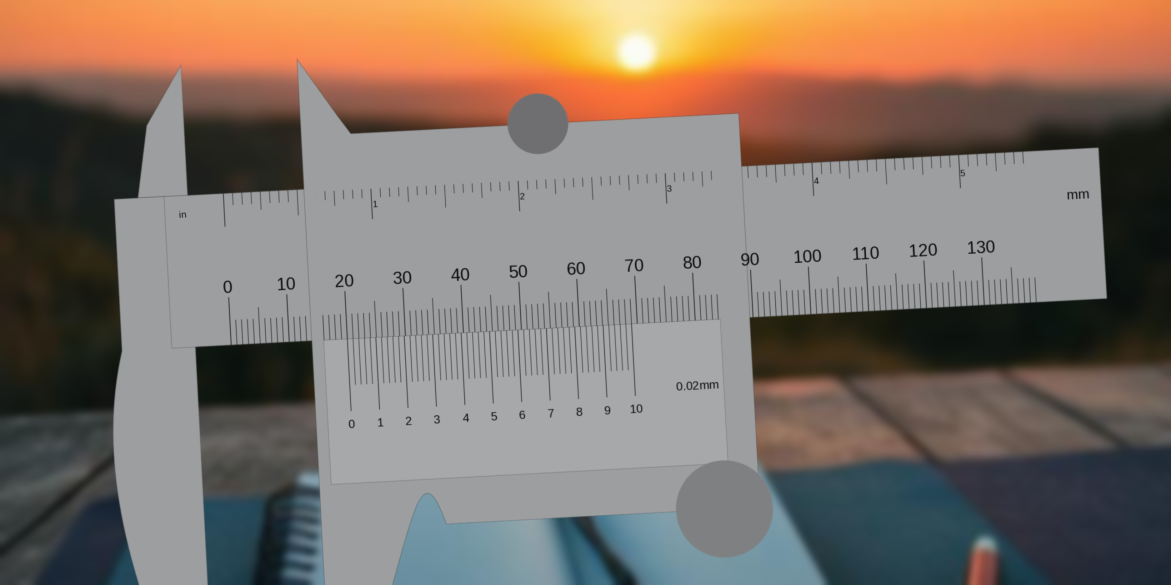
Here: 20.0 mm
